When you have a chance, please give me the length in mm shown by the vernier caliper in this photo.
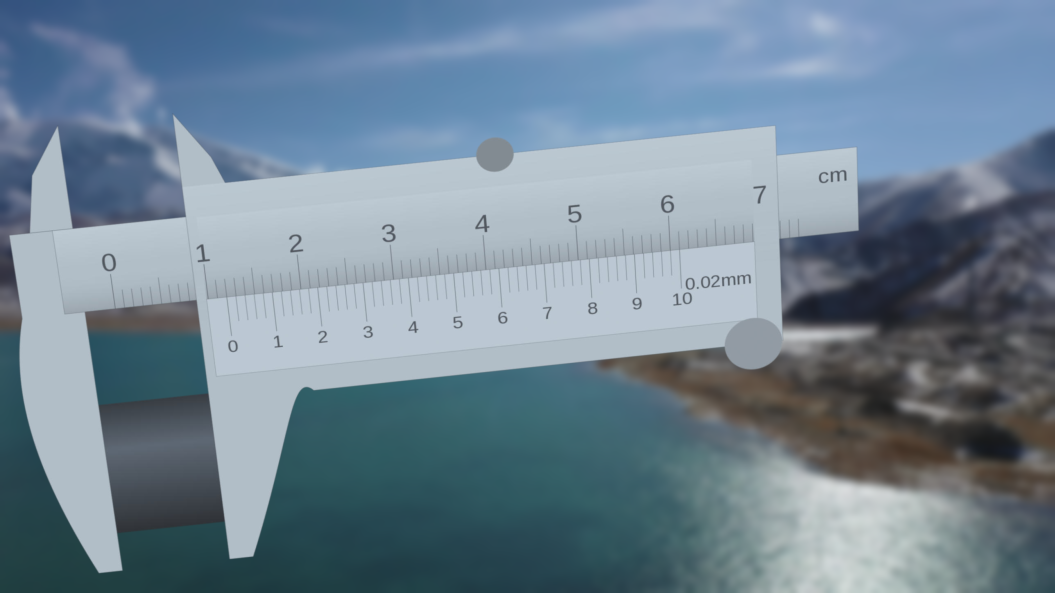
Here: 12.0 mm
